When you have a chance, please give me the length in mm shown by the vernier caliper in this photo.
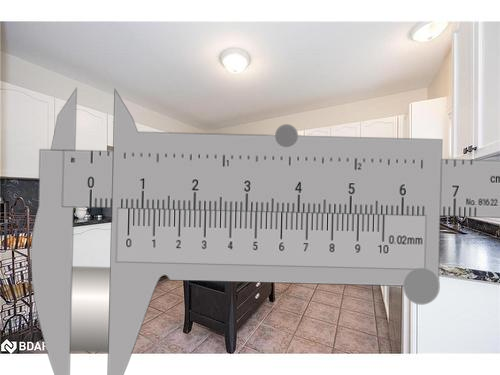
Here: 7.4 mm
